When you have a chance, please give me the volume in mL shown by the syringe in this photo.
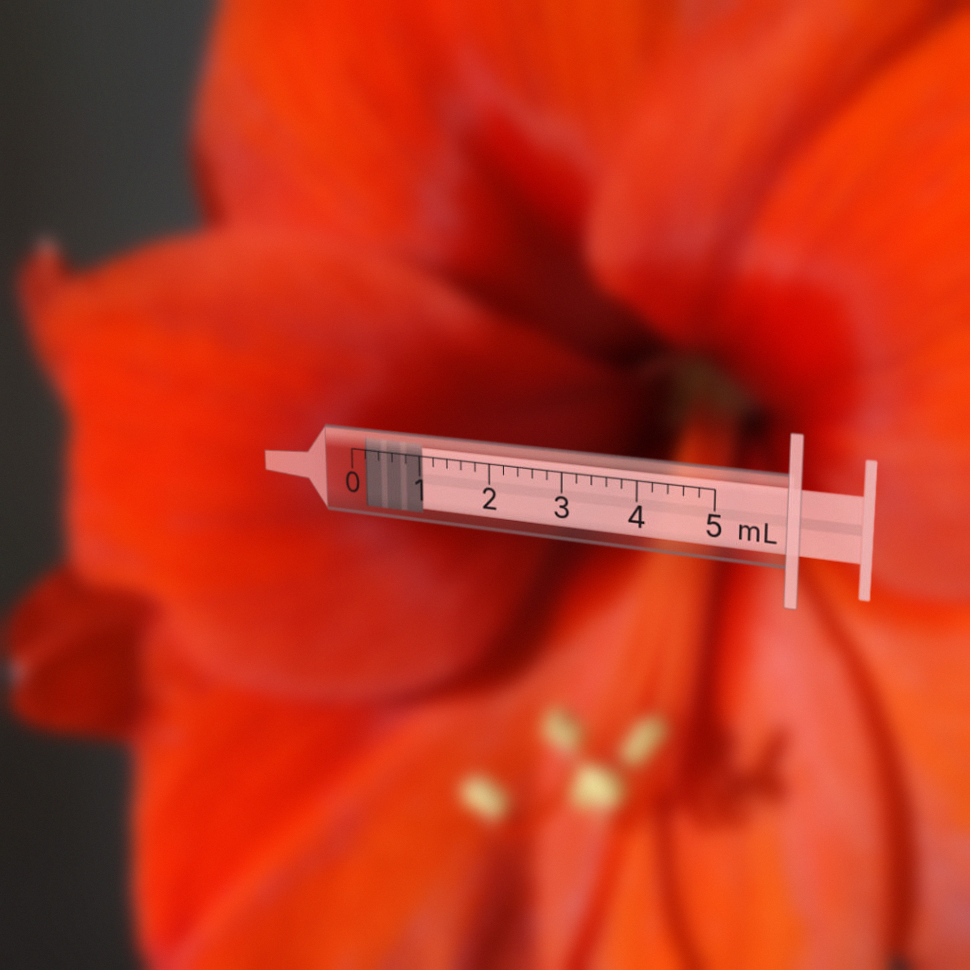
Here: 0.2 mL
